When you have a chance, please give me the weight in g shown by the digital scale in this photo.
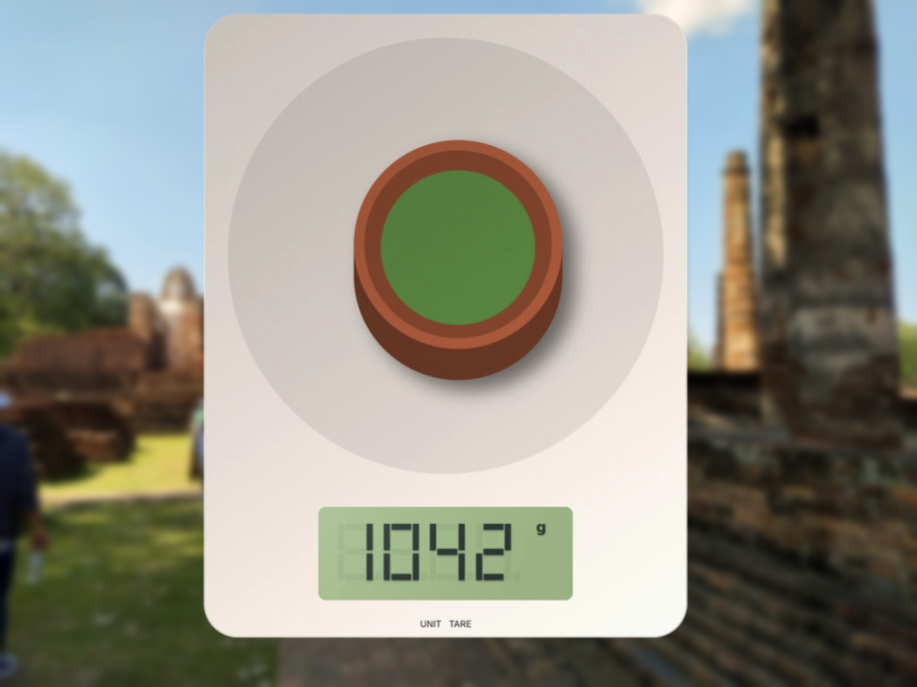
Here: 1042 g
